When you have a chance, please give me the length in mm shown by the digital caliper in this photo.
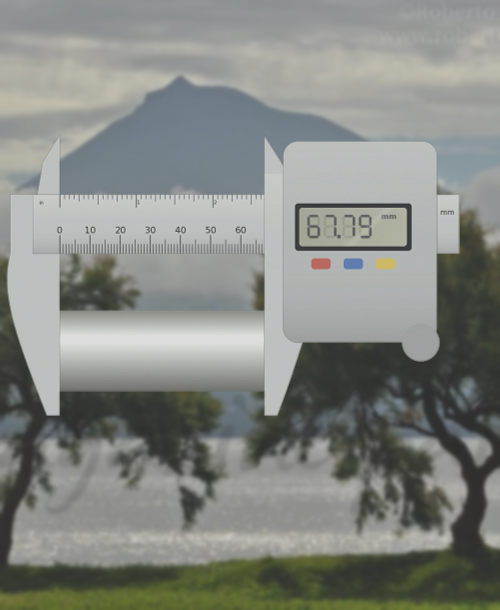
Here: 67.79 mm
